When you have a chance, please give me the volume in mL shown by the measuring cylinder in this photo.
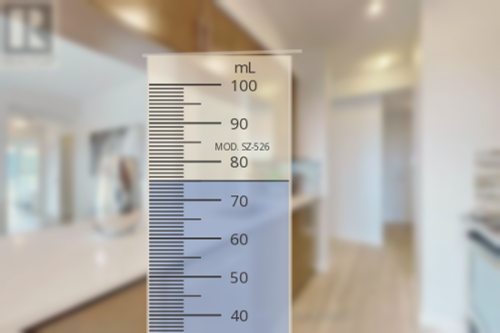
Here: 75 mL
